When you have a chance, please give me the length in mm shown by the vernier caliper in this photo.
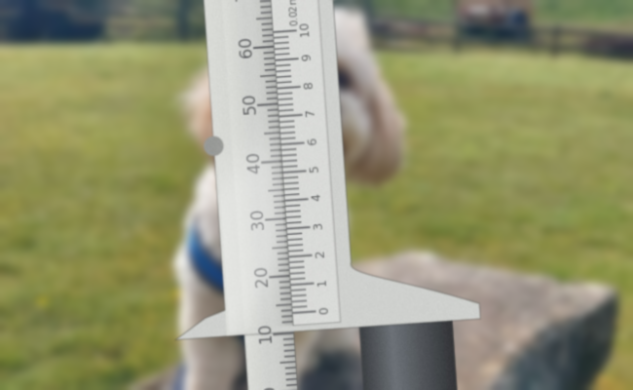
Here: 13.5 mm
